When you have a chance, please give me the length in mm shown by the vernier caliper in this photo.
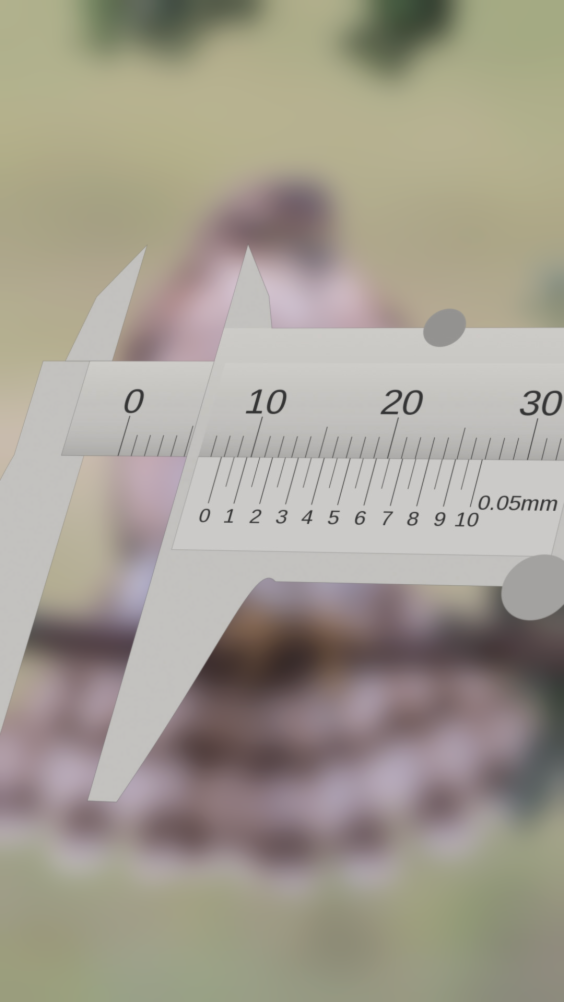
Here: 7.8 mm
